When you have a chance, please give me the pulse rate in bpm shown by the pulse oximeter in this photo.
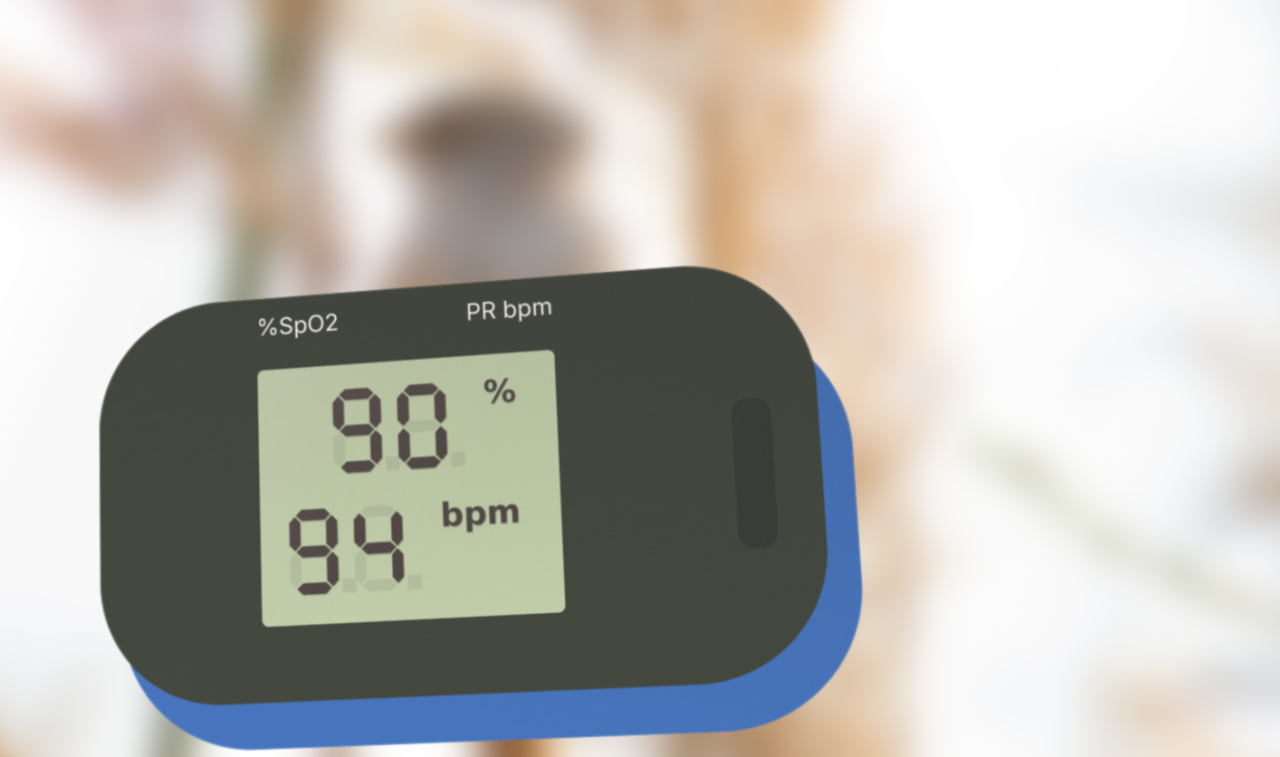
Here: 94 bpm
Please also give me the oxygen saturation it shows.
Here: 90 %
